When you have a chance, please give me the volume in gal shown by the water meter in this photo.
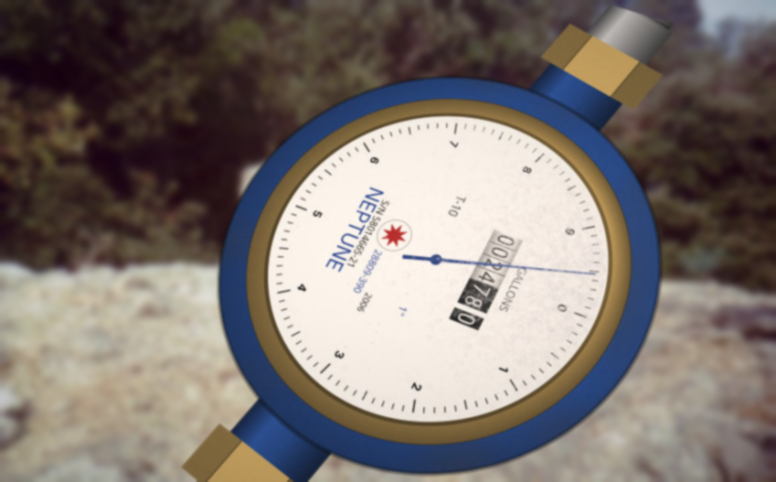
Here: 24779.5 gal
